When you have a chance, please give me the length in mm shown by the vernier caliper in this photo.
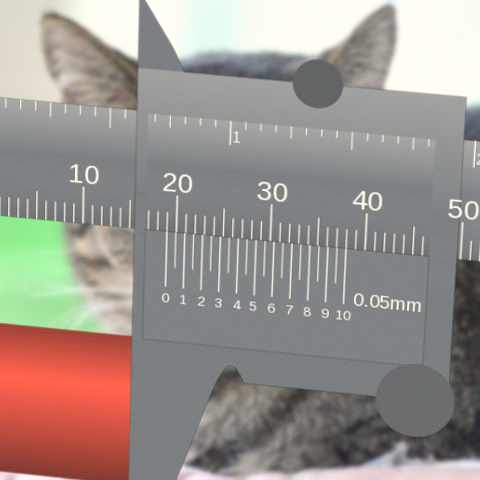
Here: 19.0 mm
